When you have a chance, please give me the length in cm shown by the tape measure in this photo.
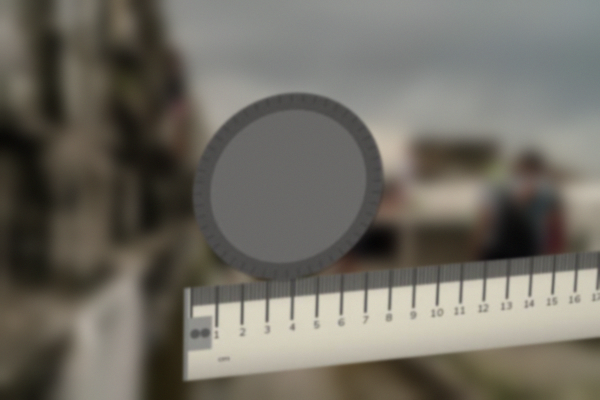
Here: 7.5 cm
